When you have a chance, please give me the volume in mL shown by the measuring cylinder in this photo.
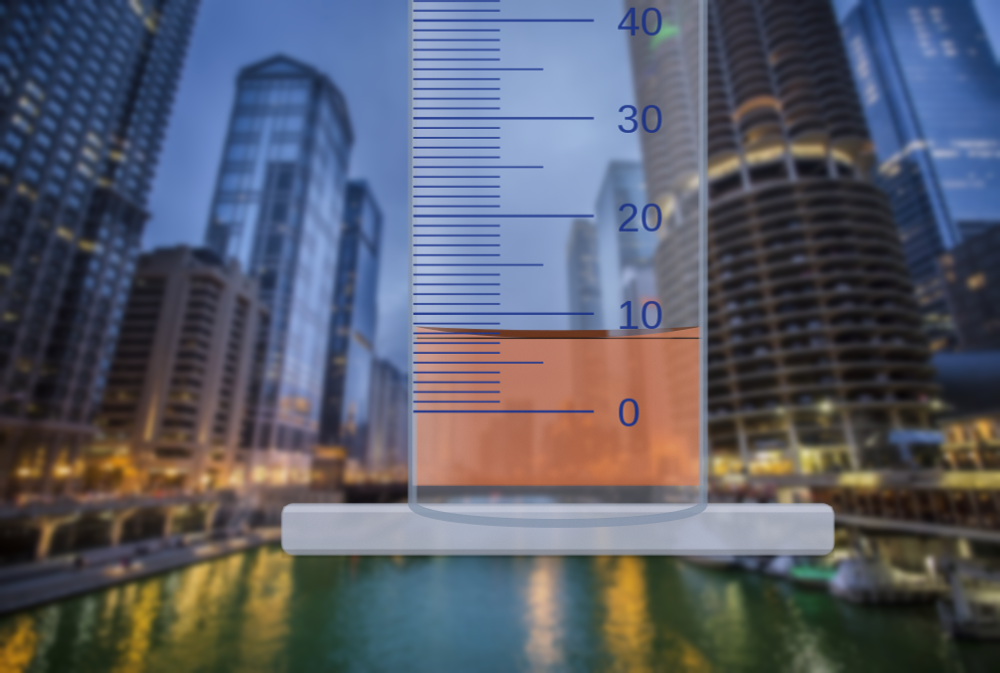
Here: 7.5 mL
